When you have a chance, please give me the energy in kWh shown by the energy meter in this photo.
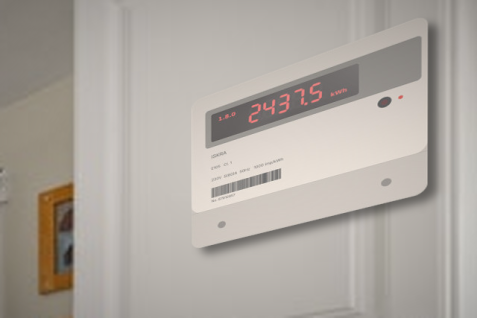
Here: 2437.5 kWh
